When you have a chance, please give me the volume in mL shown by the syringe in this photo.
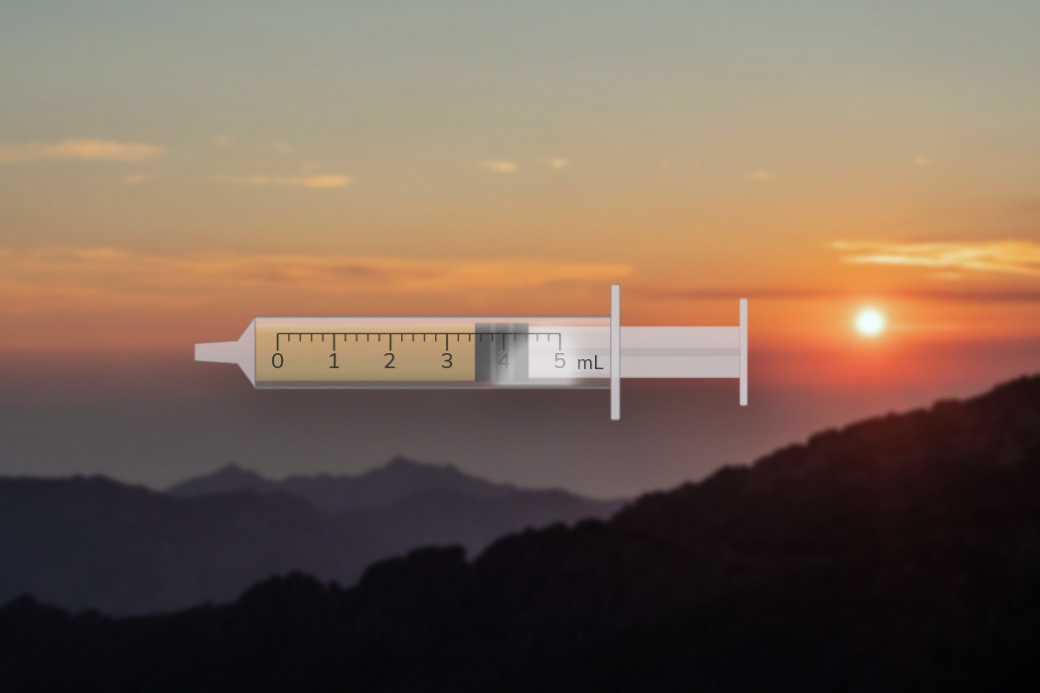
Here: 3.5 mL
